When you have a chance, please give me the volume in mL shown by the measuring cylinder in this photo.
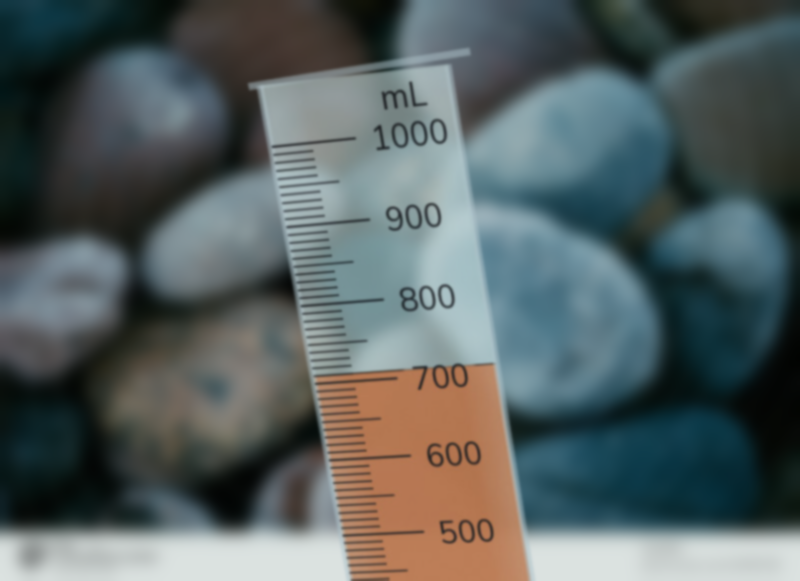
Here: 710 mL
